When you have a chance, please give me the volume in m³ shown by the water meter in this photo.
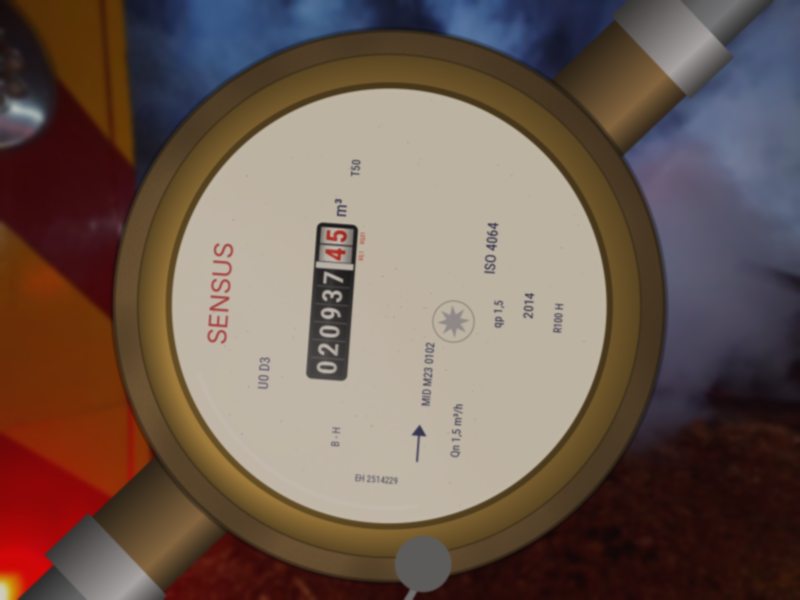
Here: 20937.45 m³
